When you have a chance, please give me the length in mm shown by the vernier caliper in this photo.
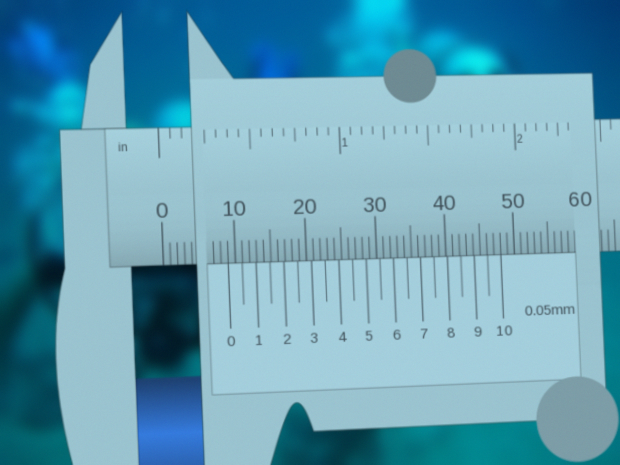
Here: 9.0 mm
